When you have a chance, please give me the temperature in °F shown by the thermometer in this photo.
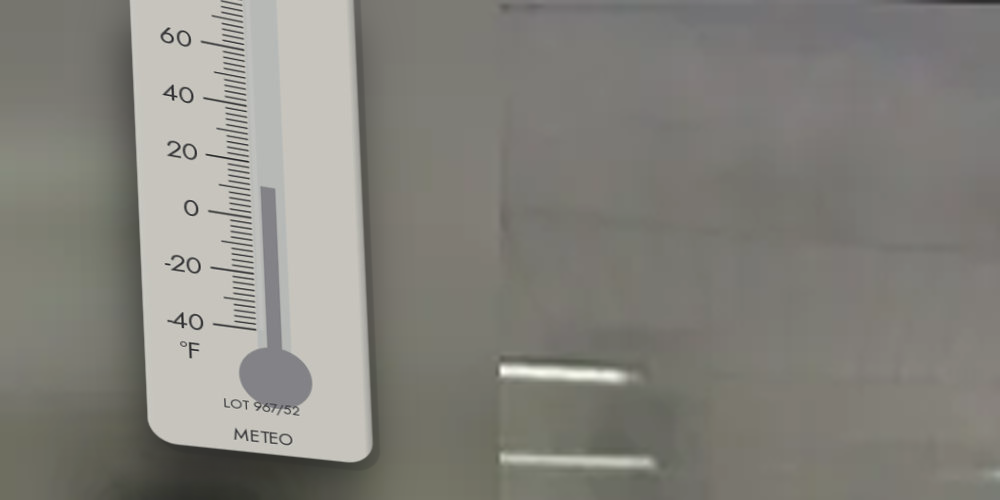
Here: 12 °F
